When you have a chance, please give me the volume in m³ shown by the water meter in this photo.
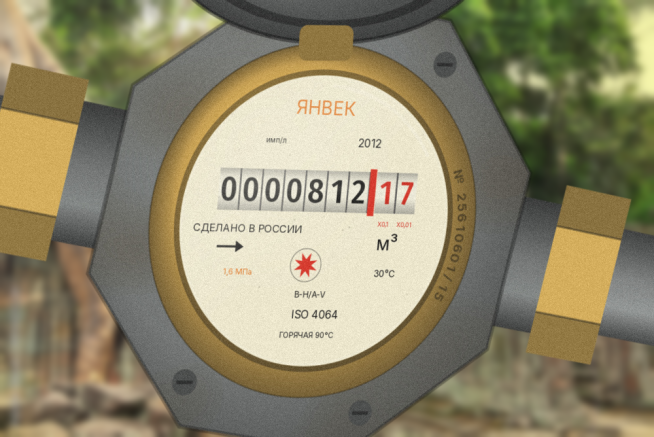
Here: 812.17 m³
